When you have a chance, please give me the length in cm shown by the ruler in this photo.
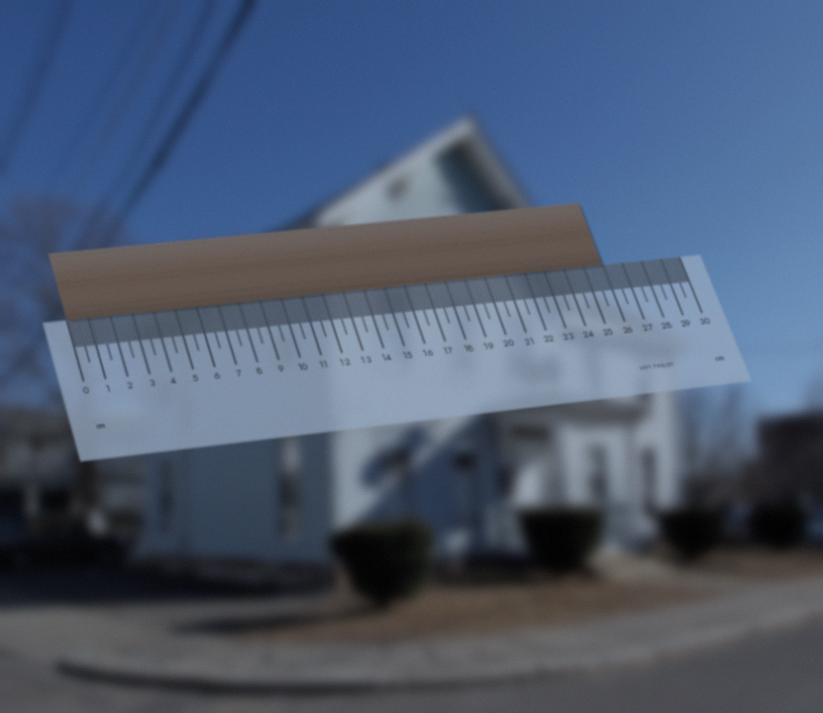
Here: 26 cm
